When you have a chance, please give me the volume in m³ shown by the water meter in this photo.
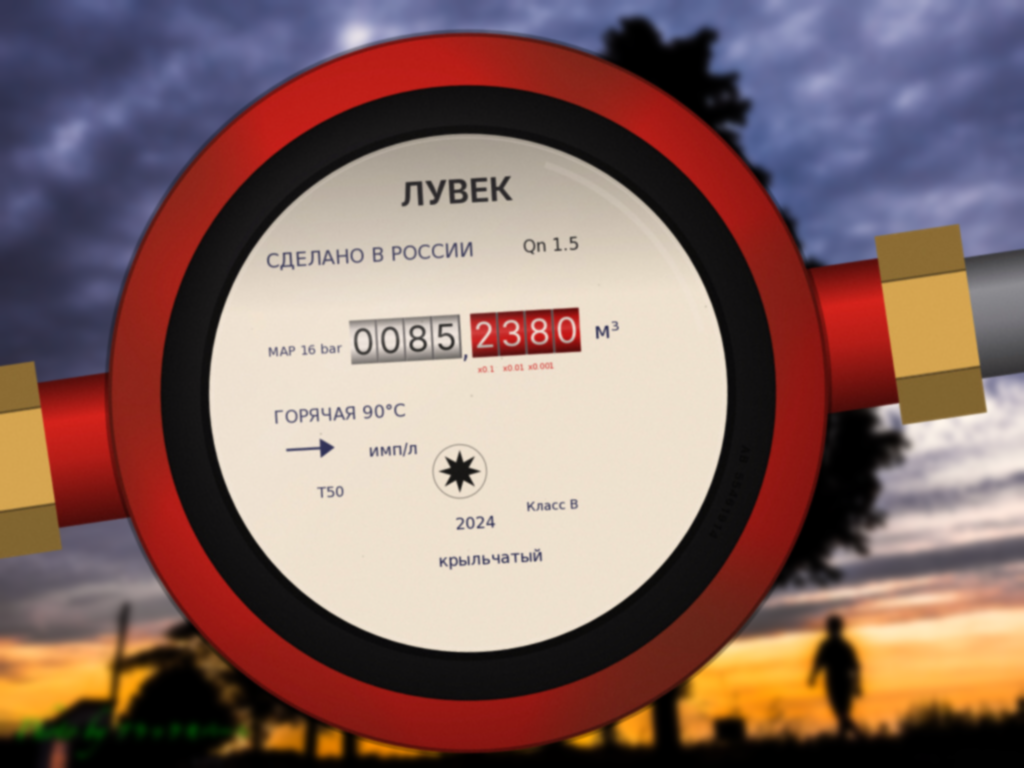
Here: 85.2380 m³
